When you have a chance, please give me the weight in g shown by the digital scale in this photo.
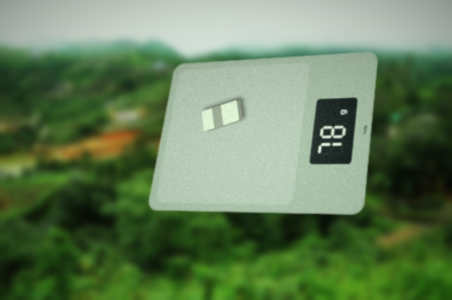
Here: 78 g
